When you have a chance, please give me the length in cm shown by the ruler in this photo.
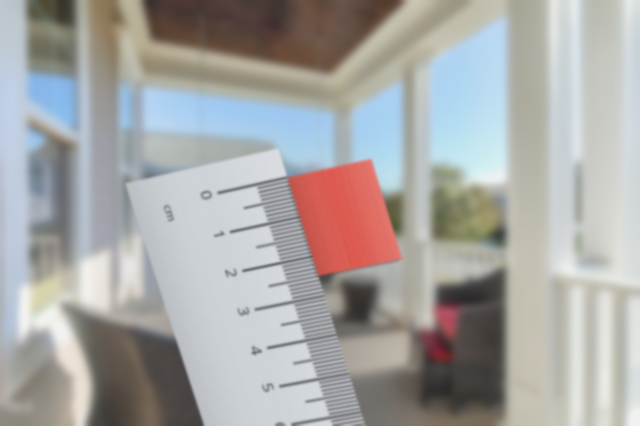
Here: 2.5 cm
